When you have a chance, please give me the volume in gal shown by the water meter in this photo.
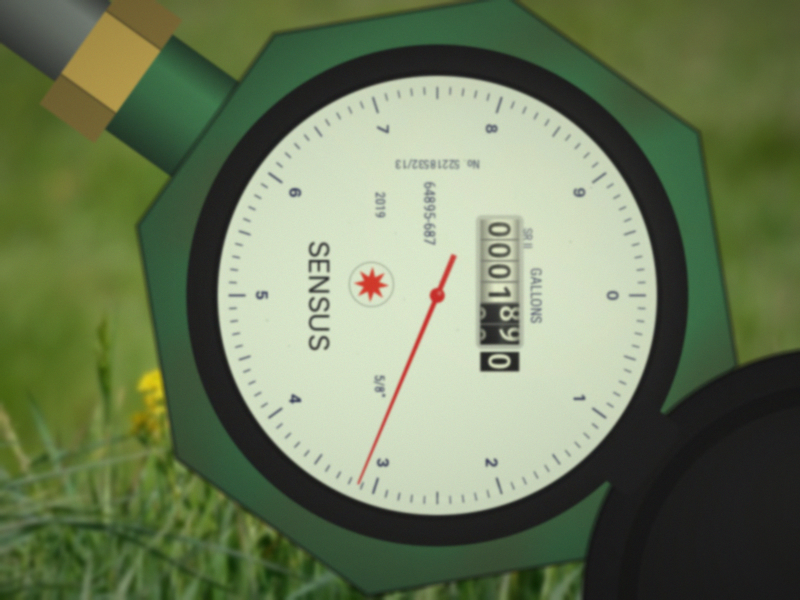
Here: 1893.1 gal
